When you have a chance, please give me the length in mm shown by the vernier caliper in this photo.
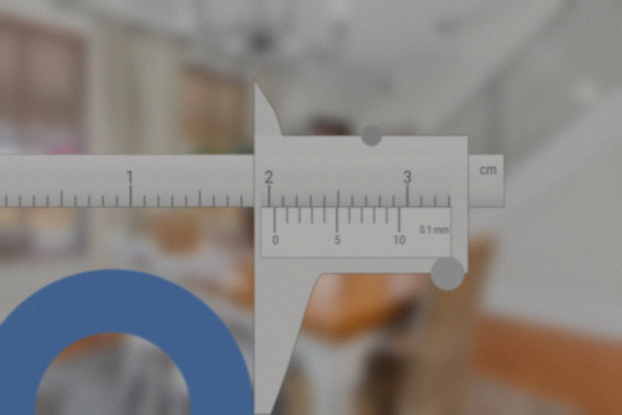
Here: 20.4 mm
